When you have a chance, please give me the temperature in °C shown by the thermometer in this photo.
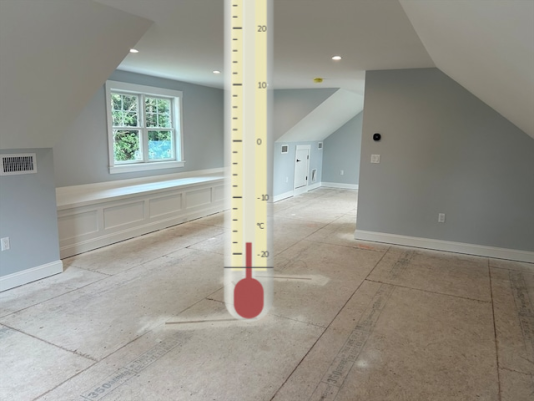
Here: -18 °C
